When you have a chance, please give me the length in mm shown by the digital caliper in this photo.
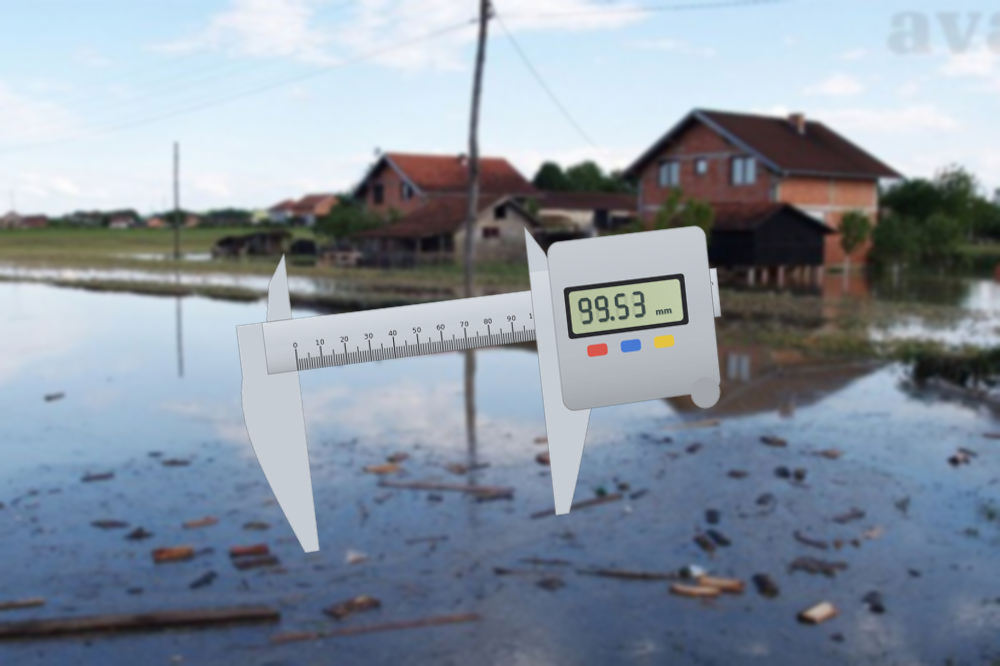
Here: 99.53 mm
